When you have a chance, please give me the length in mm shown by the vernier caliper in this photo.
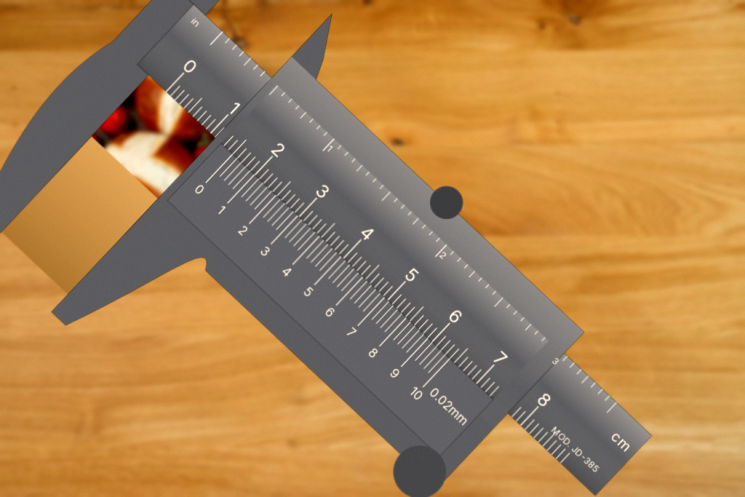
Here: 15.0 mm
